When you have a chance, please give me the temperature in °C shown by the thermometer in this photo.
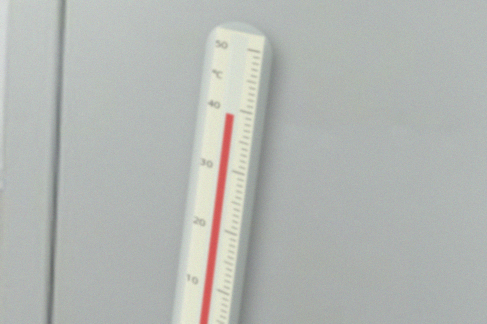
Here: 39 °C
